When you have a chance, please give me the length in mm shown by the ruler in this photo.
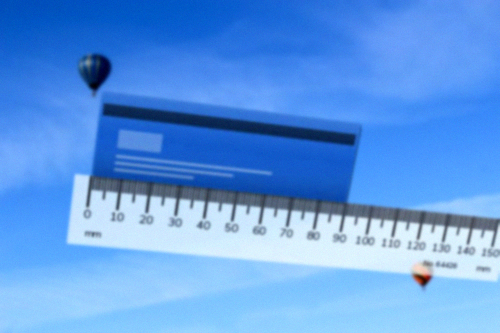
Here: 90 mm
